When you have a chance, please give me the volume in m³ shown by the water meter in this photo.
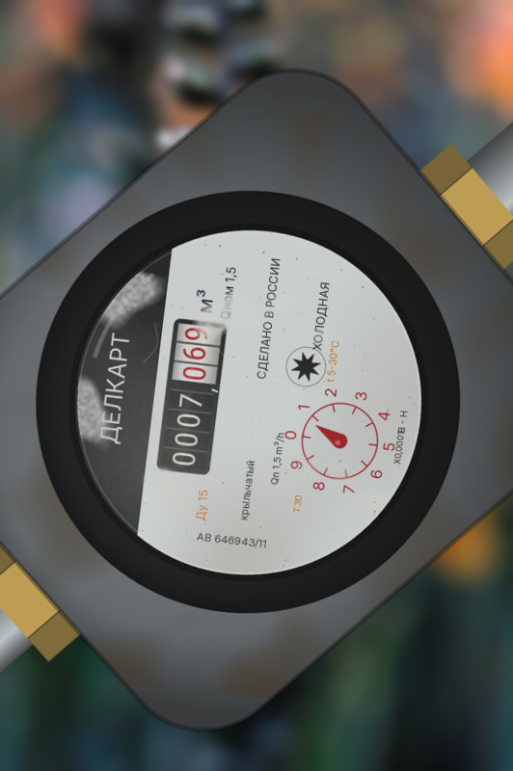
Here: 7.0690 m³
